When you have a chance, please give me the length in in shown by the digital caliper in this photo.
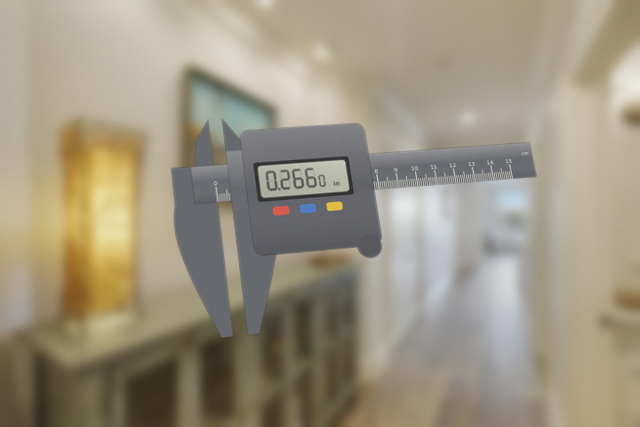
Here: 0.2660 in
